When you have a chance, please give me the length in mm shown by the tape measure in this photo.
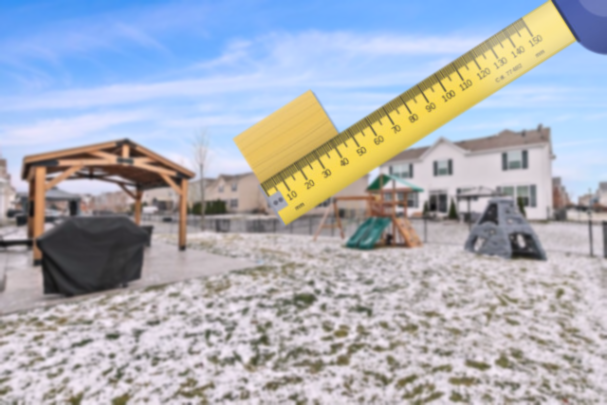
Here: 45 mm
